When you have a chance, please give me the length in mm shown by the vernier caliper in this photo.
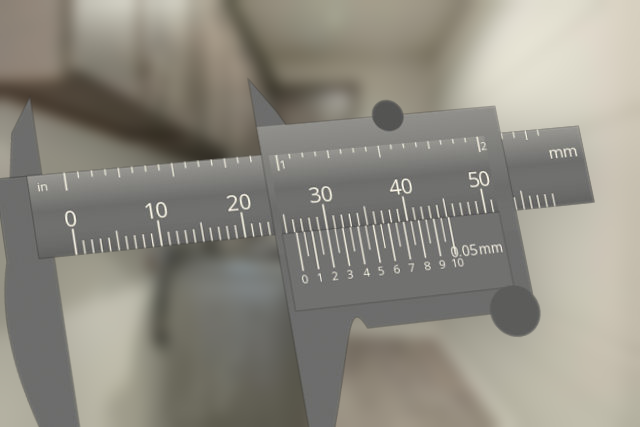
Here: 26.2 mm
